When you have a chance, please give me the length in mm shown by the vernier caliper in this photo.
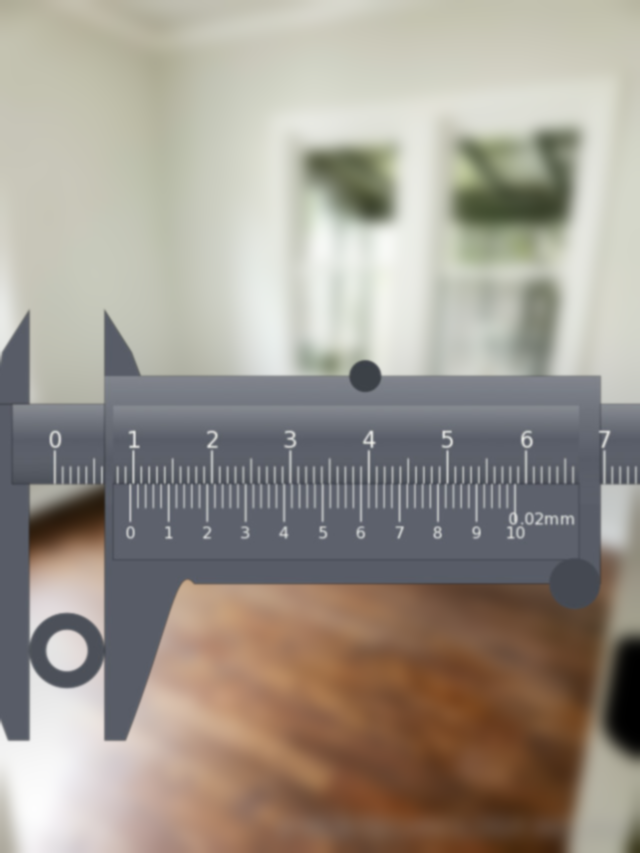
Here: 9.6 mm
